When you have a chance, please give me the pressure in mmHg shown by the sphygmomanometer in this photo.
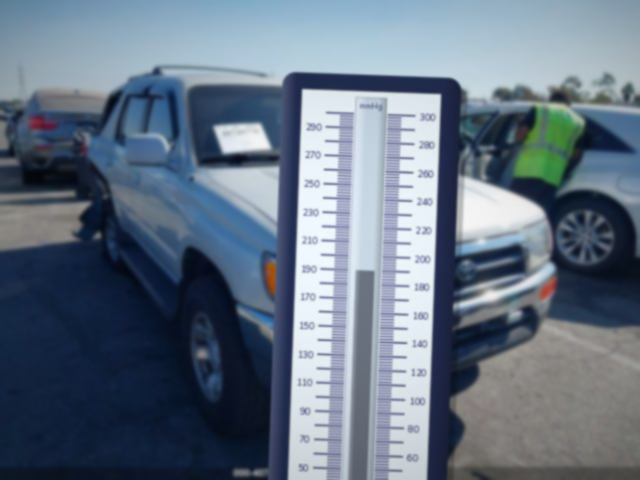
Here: 190 mmHg
